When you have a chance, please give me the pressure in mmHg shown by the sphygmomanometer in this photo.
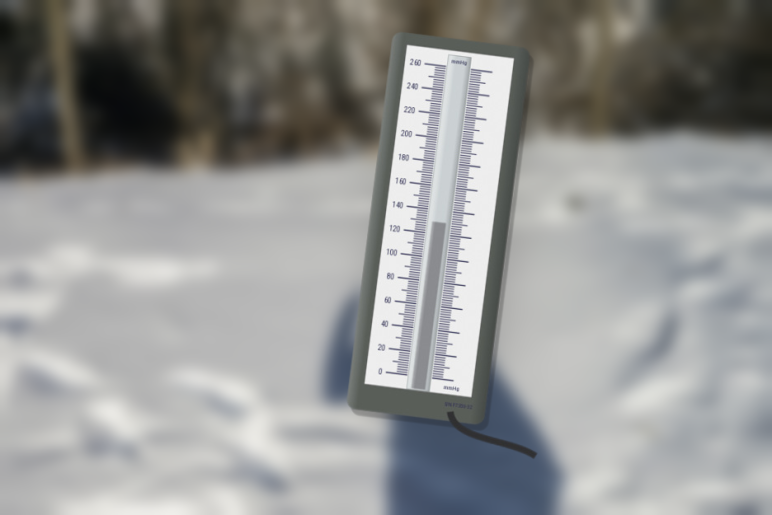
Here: 130 mmHg
